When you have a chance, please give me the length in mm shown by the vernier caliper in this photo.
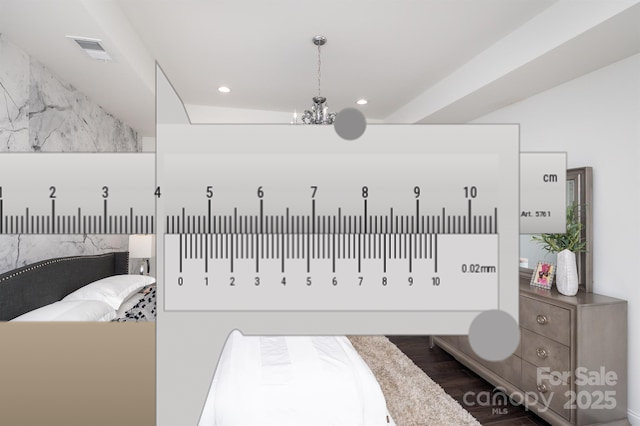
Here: 44.5 mm
